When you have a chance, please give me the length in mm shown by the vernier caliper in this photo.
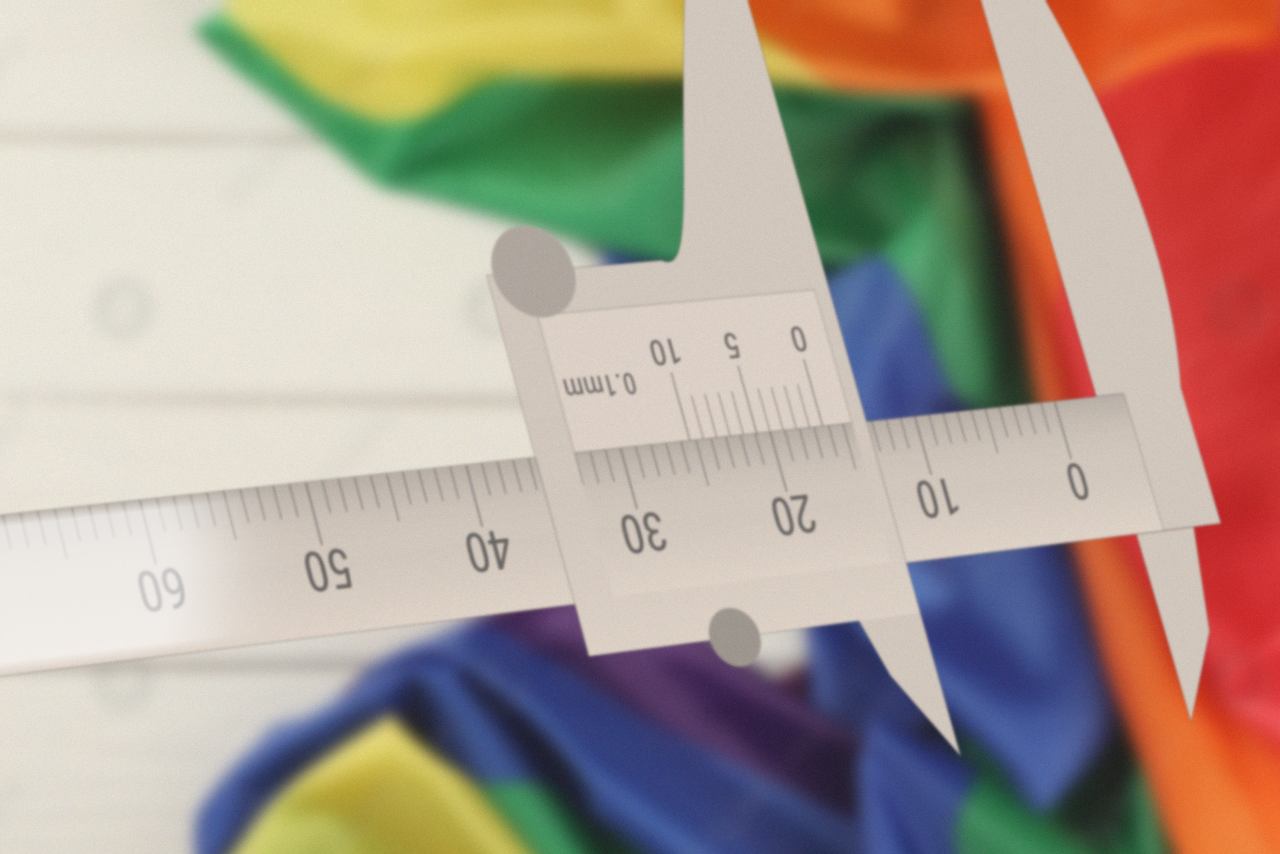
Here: 16.4 mm
